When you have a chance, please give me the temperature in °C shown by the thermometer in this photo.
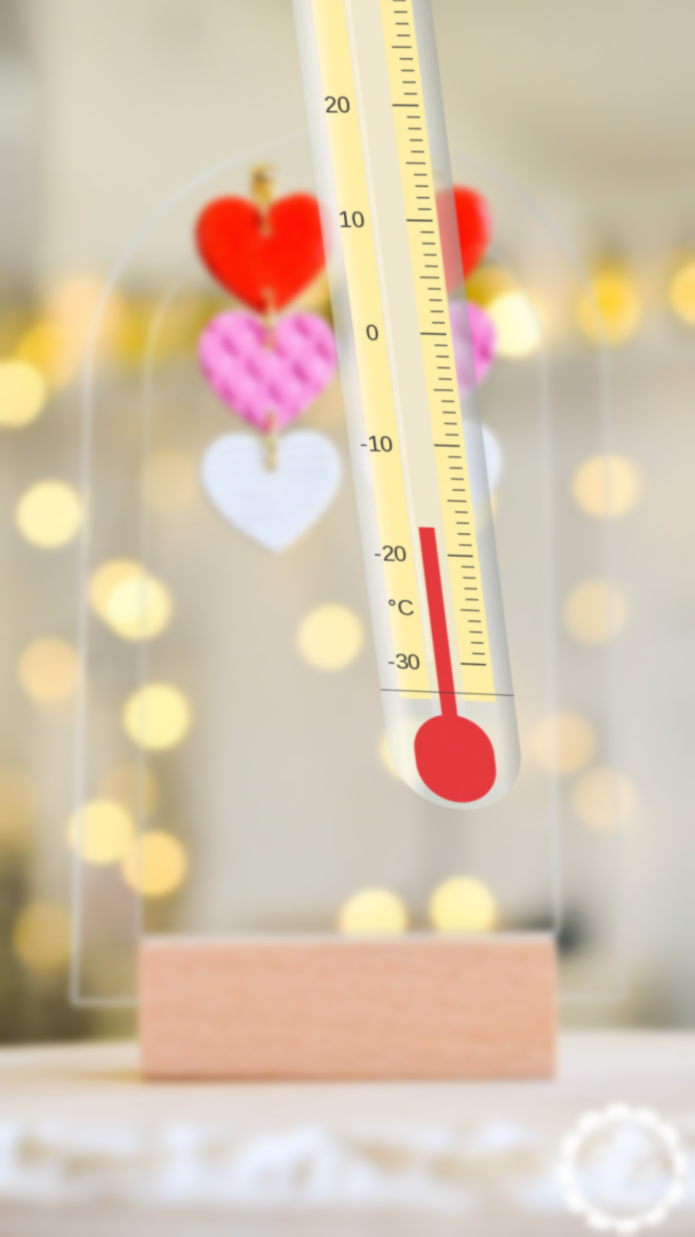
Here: -17.5 °C
